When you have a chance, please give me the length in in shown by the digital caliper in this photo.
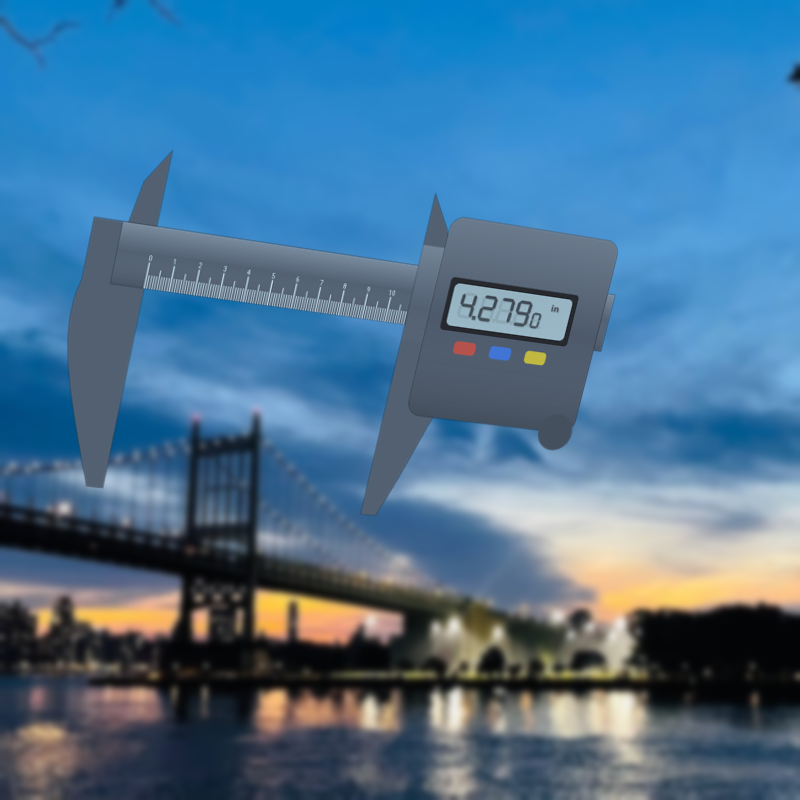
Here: 4.2790 in
